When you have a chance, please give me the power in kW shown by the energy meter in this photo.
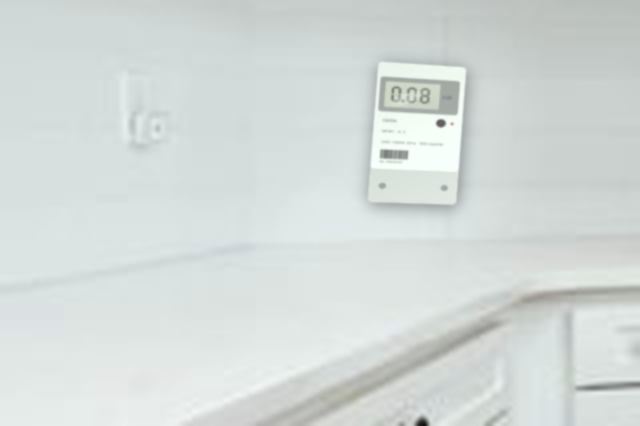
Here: 0.08 kW
